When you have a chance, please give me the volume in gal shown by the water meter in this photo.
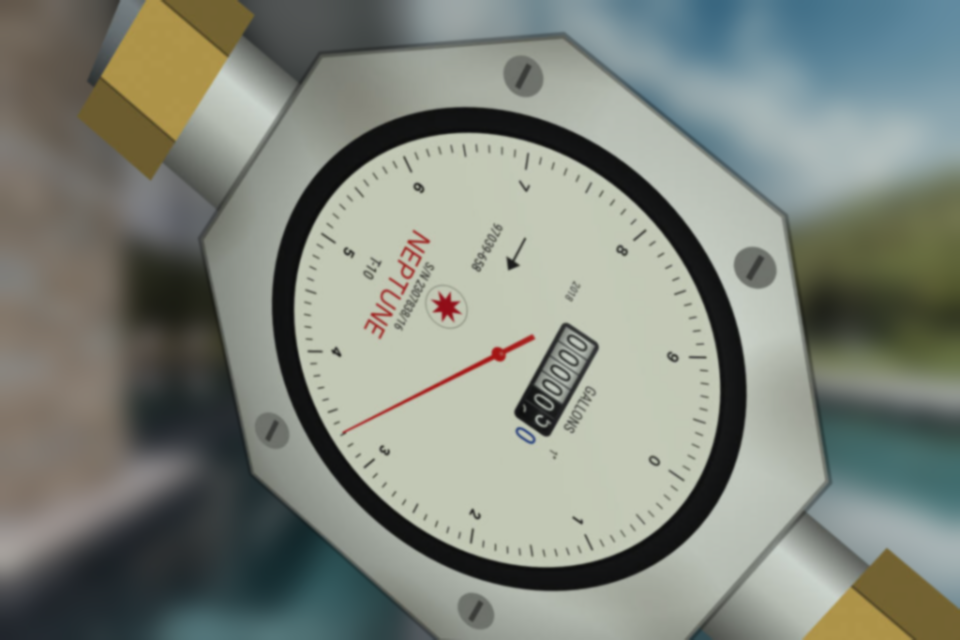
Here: 53.3 gal
